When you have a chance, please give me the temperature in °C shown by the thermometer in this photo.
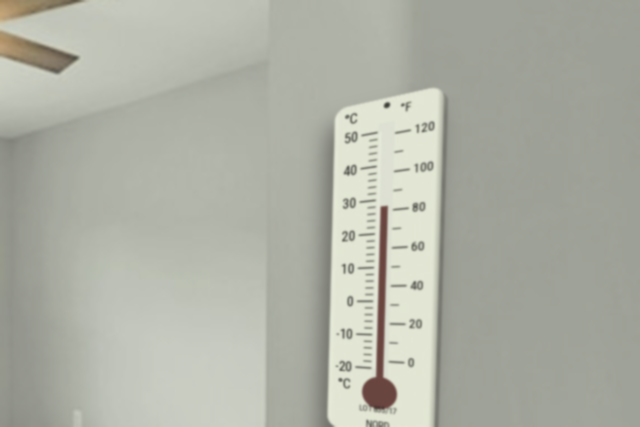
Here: 28 °C
